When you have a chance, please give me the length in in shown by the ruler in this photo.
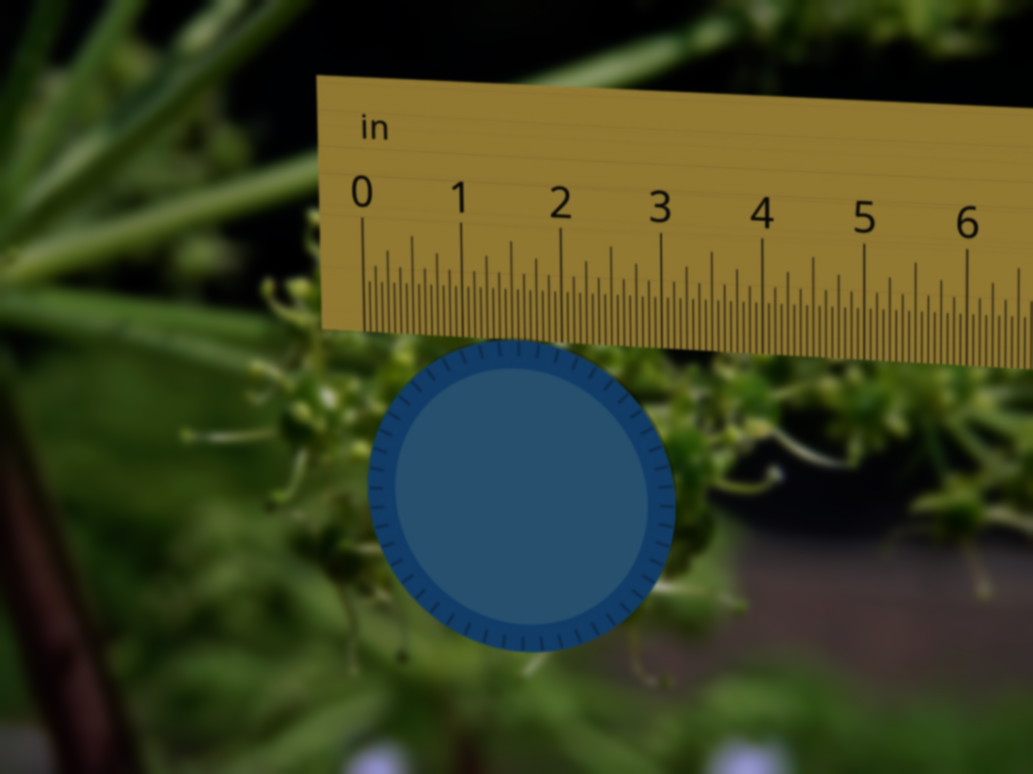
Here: 3.125 in
